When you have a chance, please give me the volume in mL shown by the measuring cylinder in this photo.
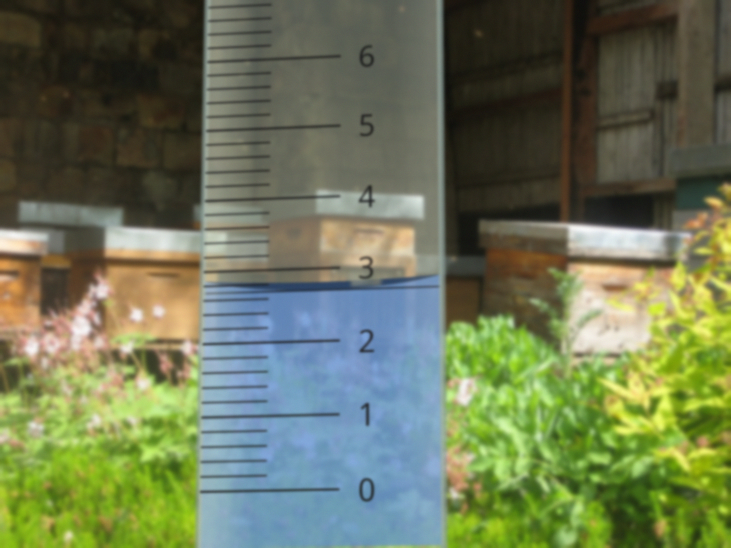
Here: 2.7 mL
